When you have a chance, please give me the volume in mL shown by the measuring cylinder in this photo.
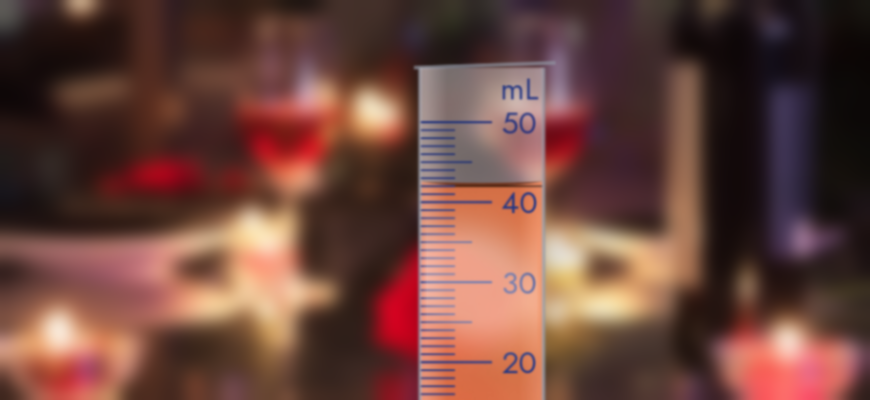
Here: 42 mL
